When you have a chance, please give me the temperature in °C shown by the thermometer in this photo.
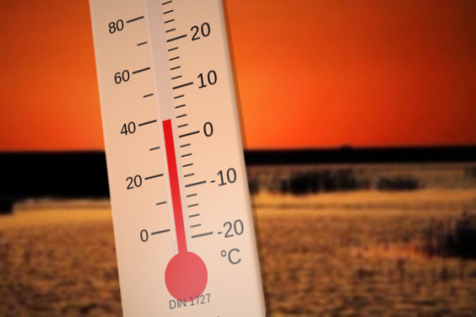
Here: 4 °C
